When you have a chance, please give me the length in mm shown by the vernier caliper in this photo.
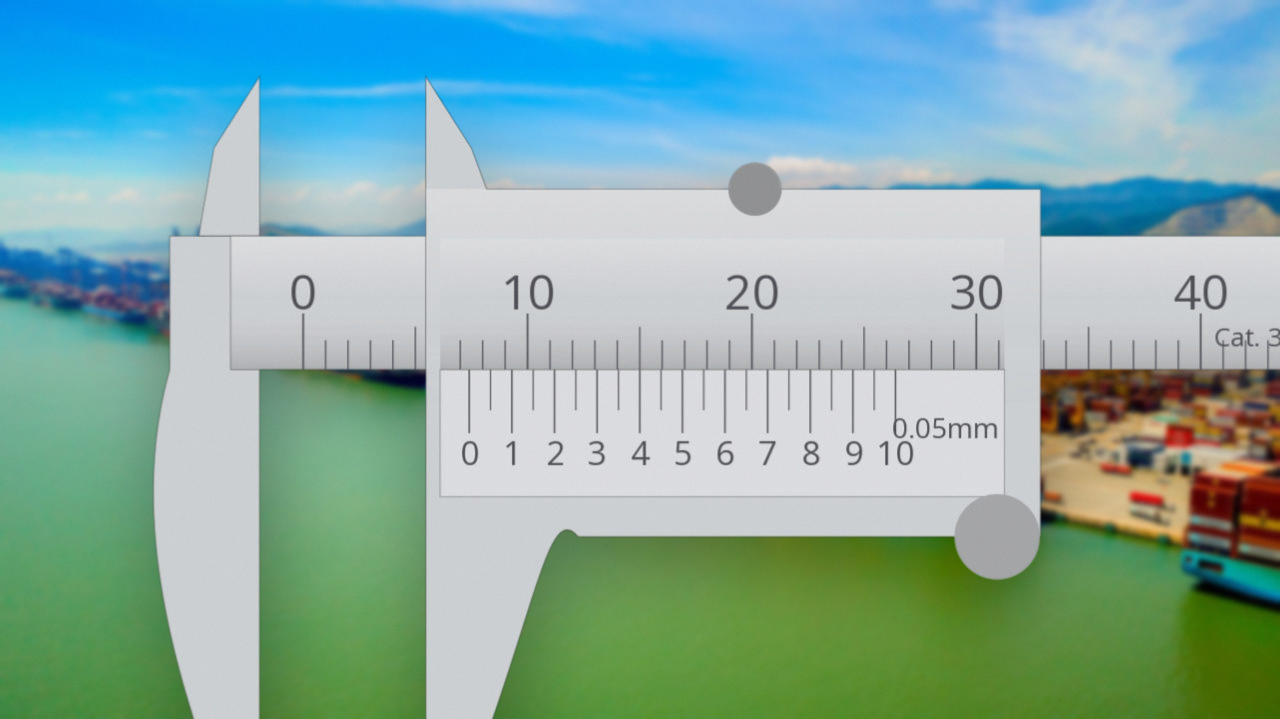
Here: 7.4 mm
